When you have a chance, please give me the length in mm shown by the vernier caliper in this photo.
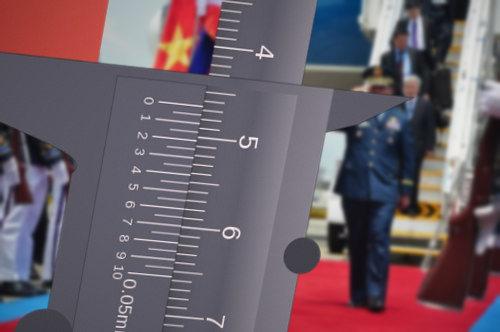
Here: 46.6 mm
